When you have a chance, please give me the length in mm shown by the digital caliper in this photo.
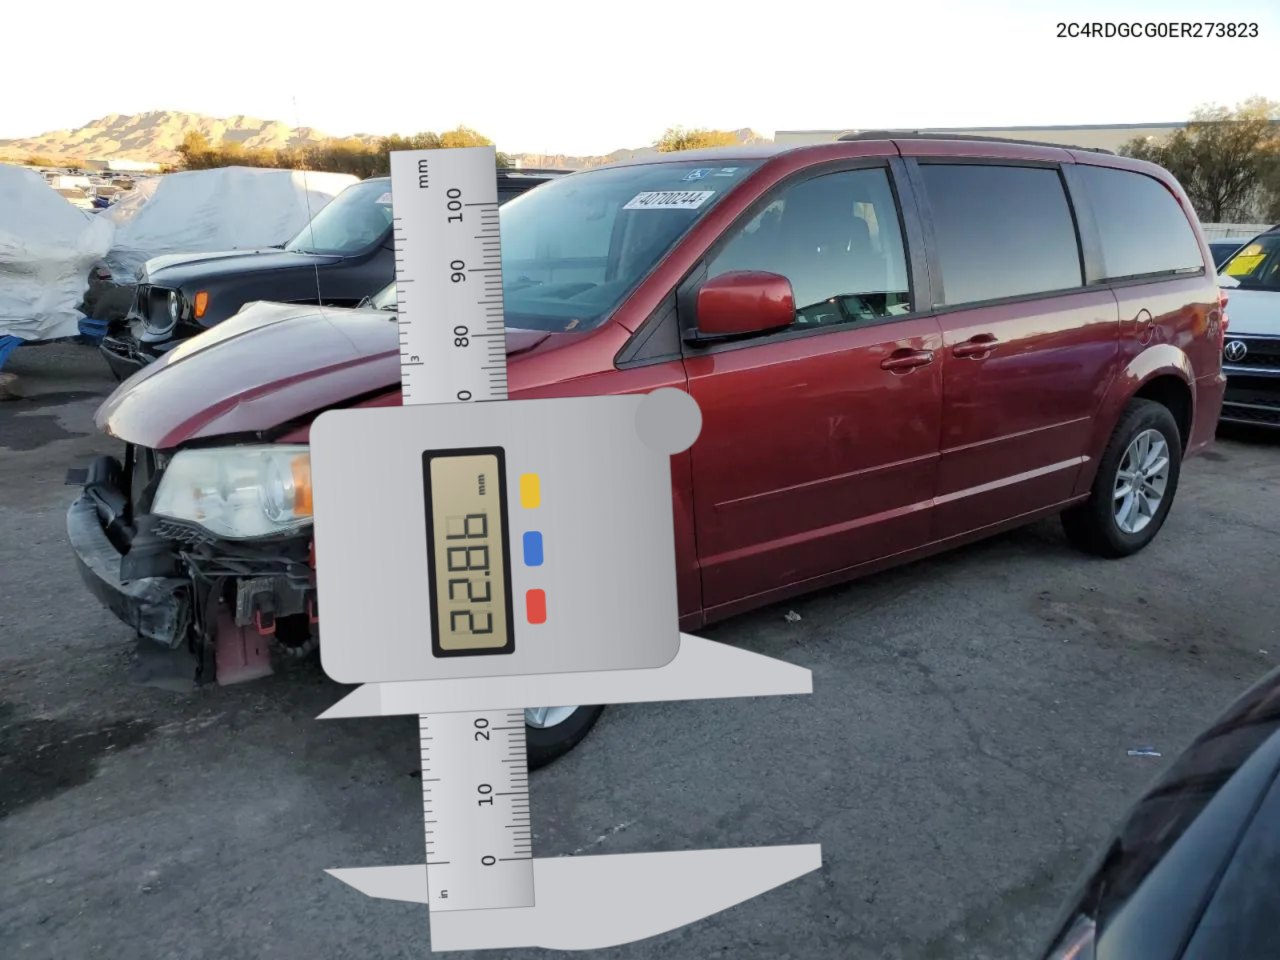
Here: 22.86 mm
